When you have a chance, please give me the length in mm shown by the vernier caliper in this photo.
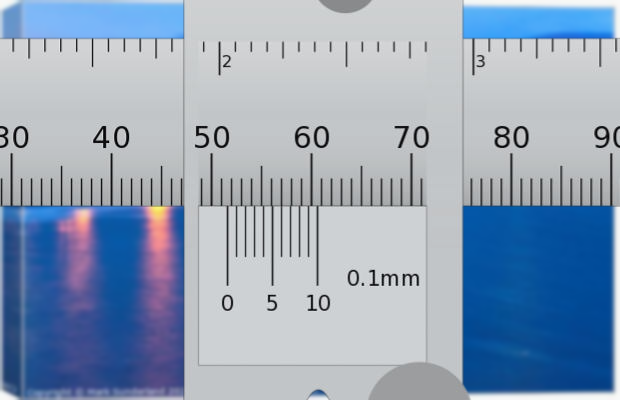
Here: 51.6 mm
